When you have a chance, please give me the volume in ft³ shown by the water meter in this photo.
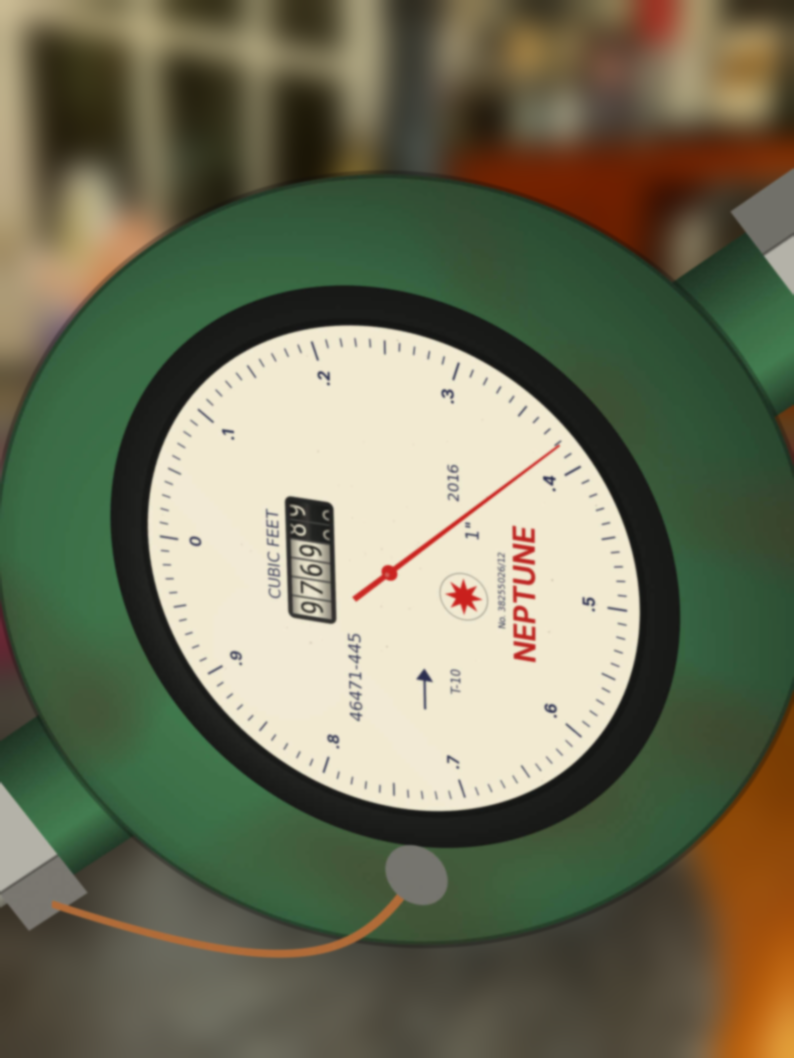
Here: 976989.38 ft³
